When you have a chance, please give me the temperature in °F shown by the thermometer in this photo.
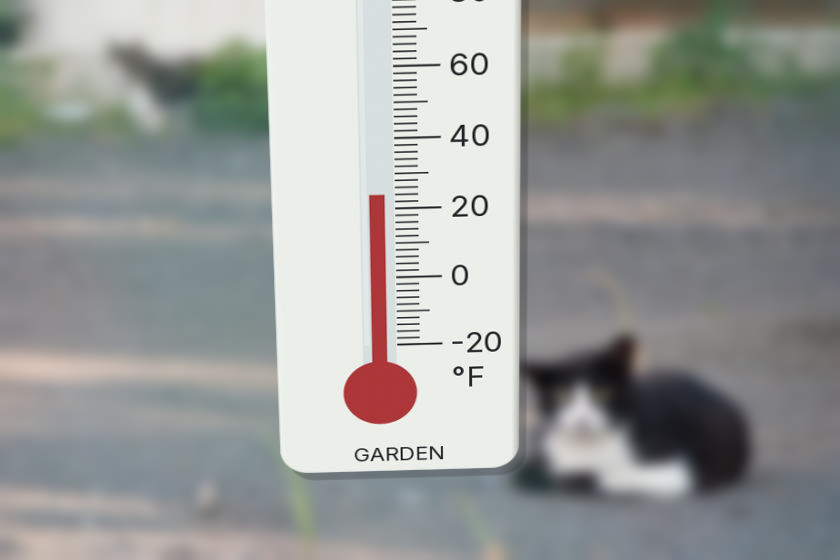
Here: 24 °F
